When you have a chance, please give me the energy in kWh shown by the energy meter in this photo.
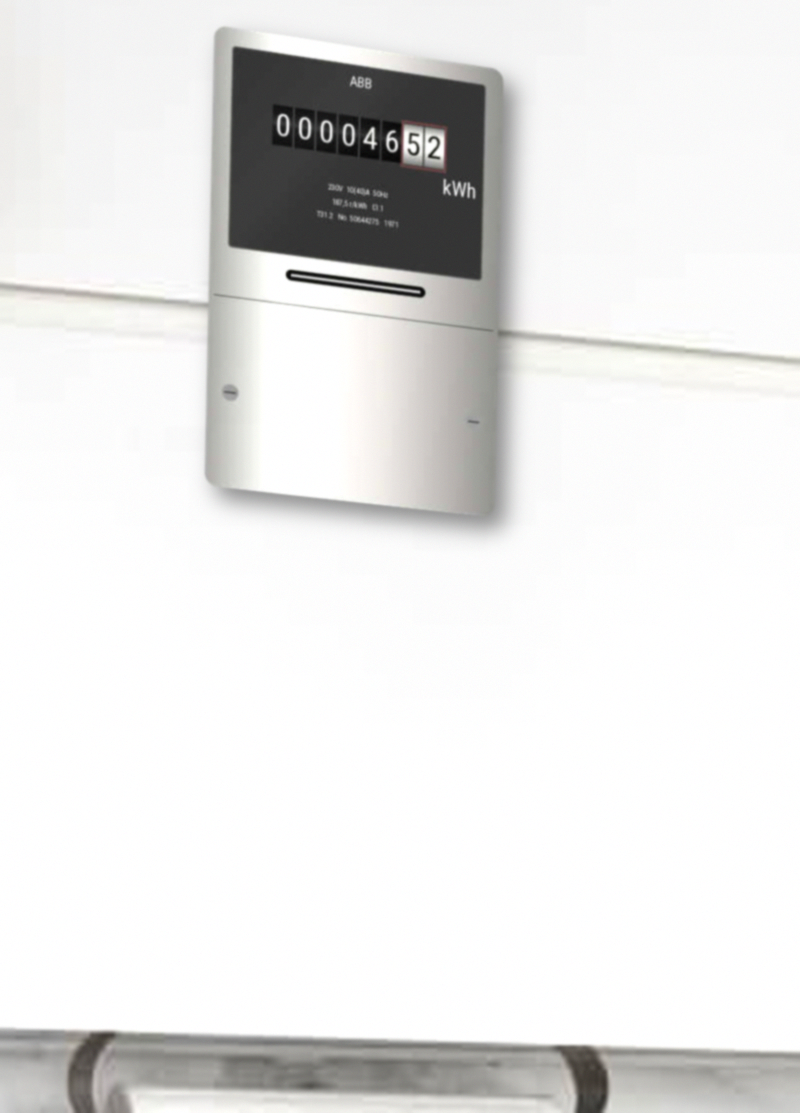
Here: 46.52 kWh
